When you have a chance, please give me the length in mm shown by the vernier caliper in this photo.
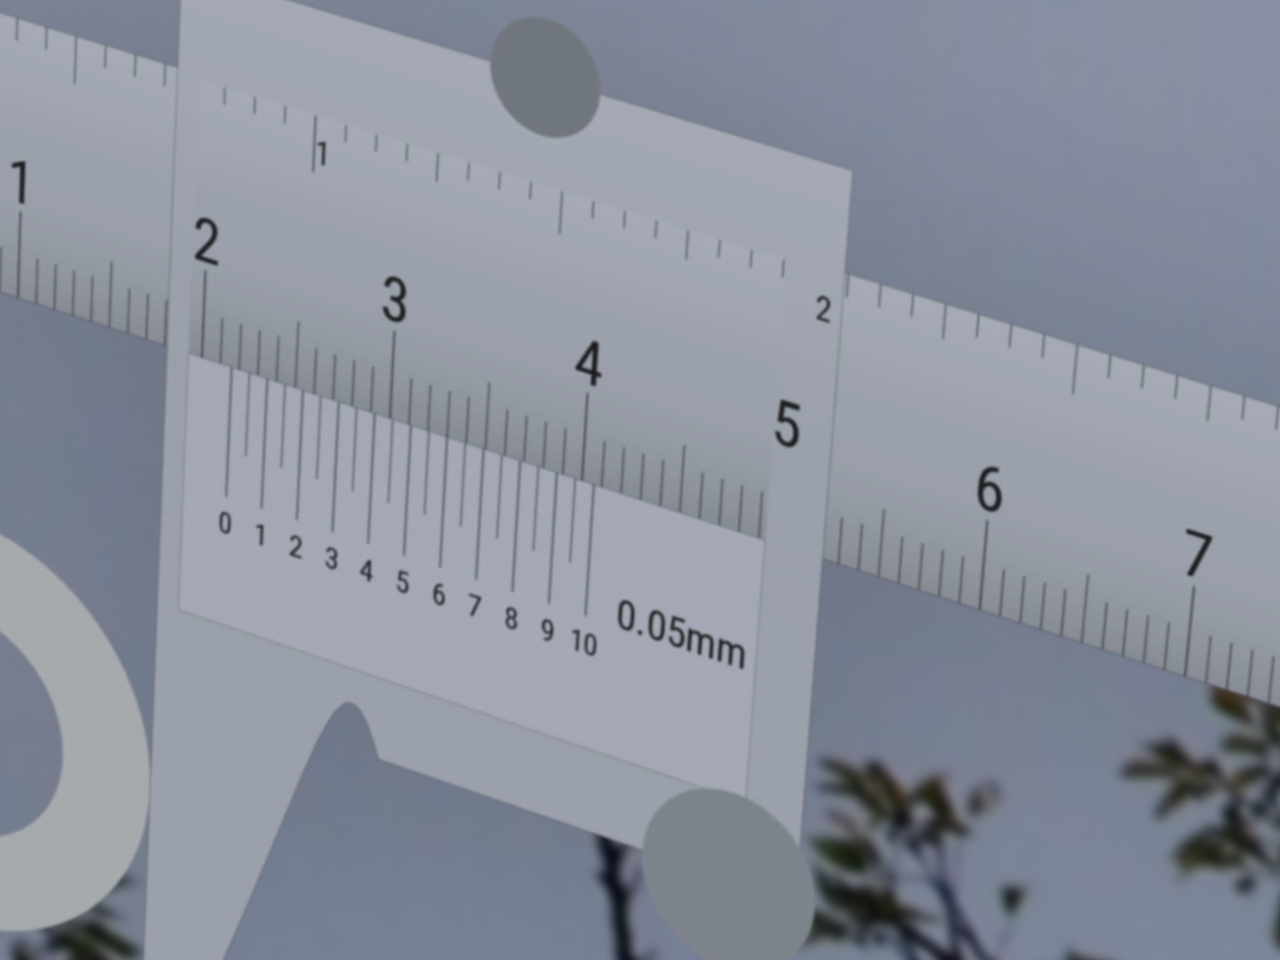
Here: 21.6 mm
